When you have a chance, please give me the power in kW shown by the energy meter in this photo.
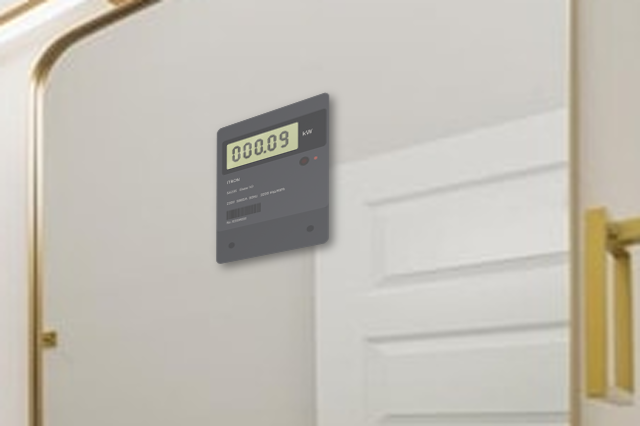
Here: 0.09 kW
